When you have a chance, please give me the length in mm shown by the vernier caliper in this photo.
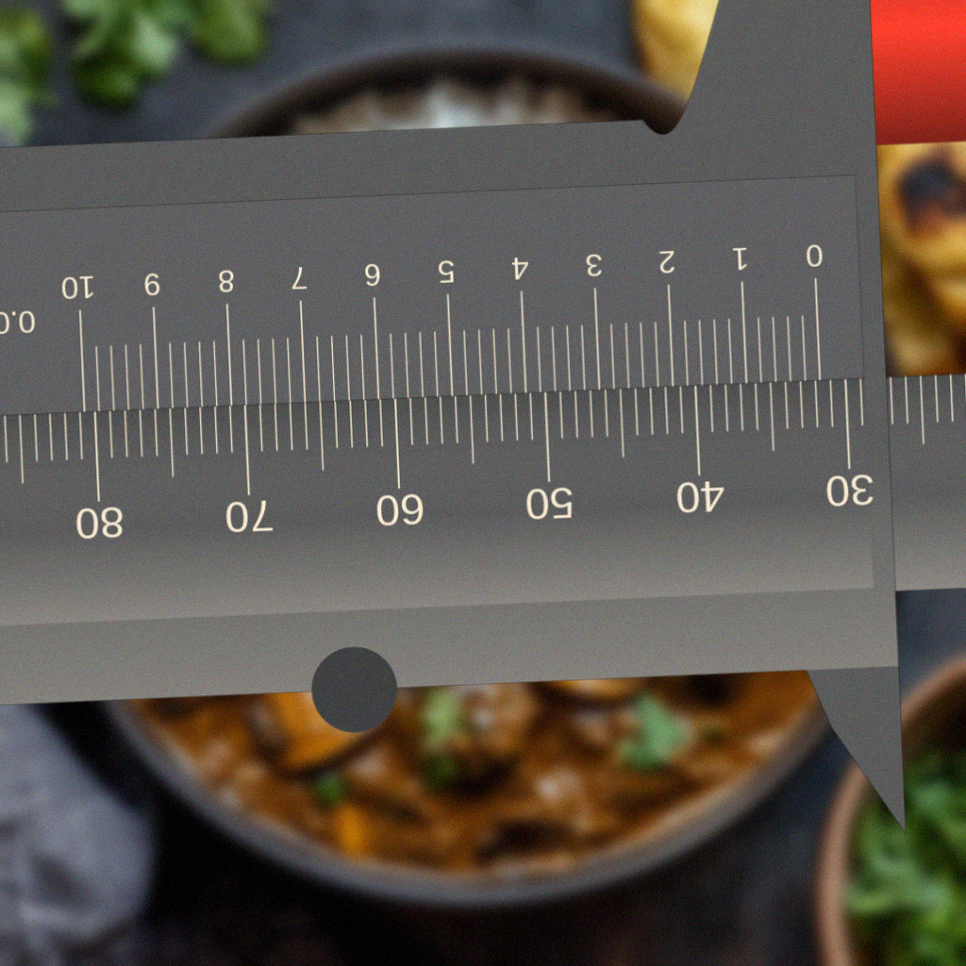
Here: 31.7 mm
